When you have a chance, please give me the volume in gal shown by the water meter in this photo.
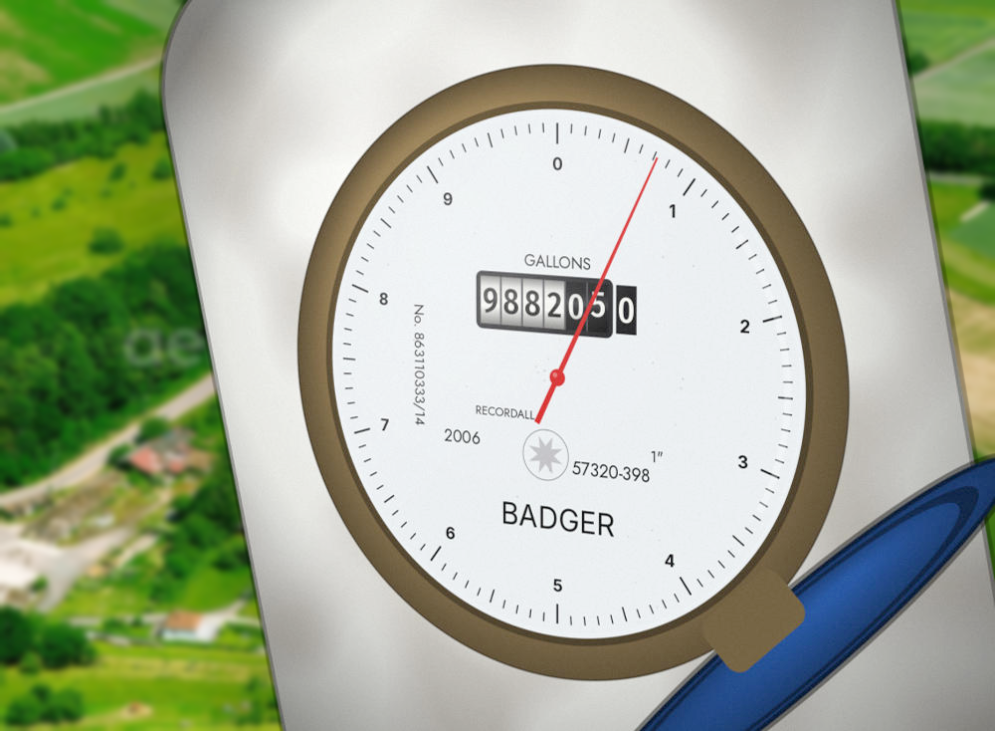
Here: 9882050.7 gal
